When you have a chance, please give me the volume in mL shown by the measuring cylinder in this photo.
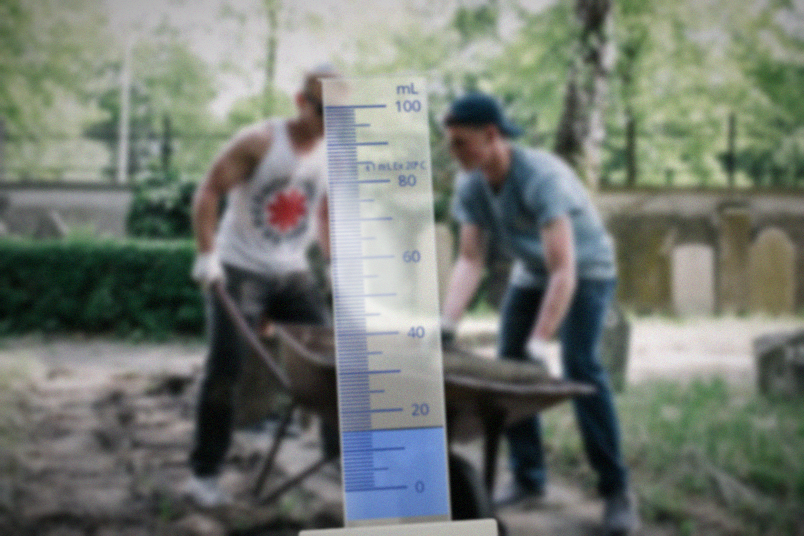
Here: 15 mL
